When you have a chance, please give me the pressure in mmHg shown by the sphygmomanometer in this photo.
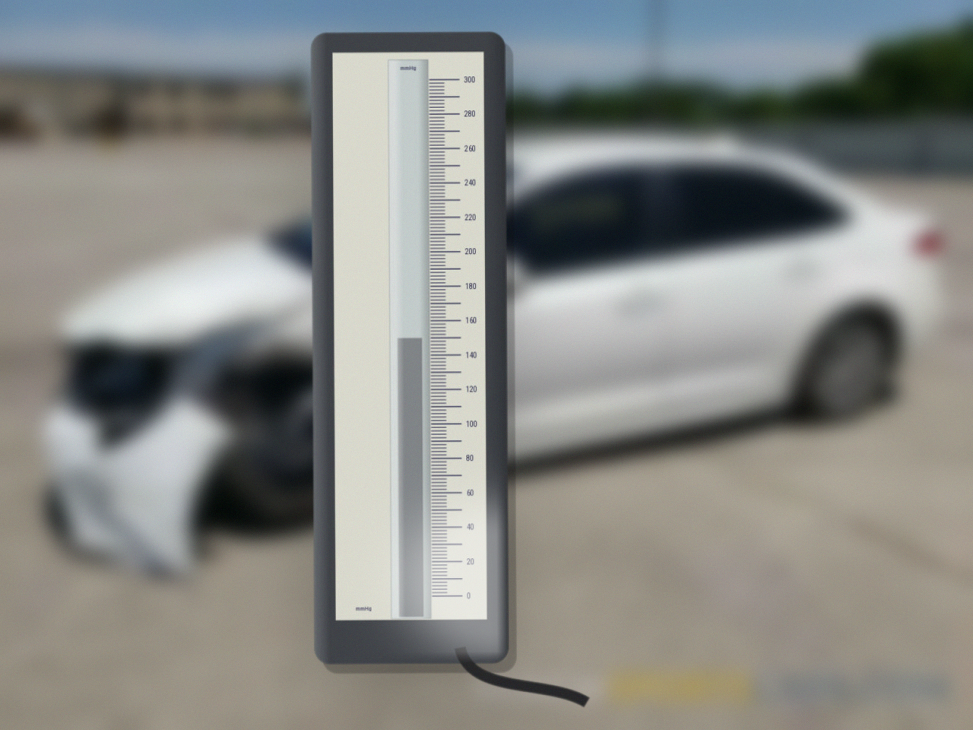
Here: 150 mmHg
